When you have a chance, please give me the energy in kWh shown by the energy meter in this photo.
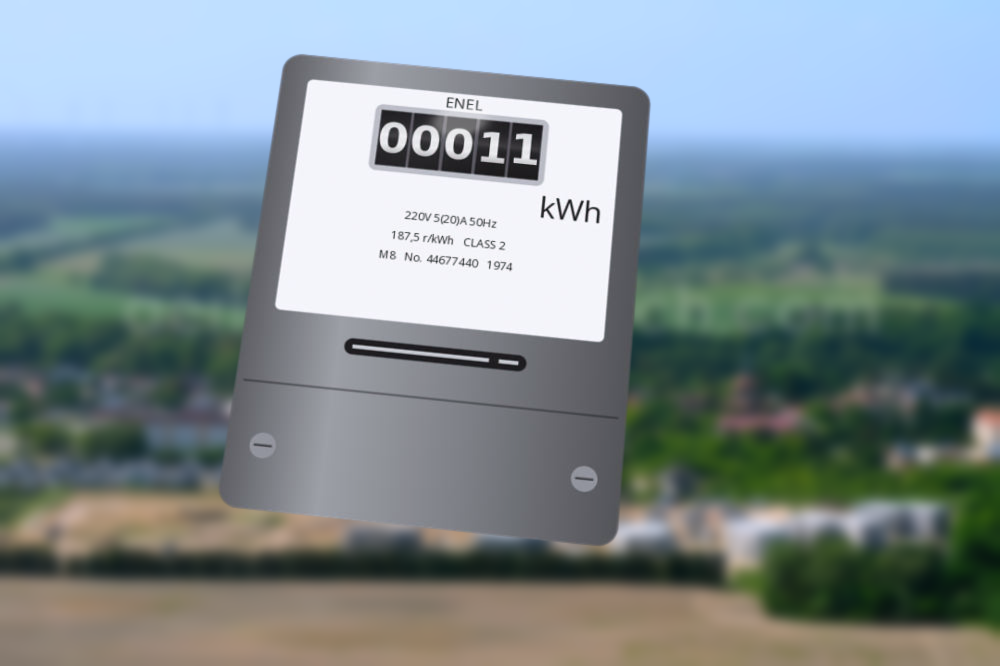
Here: 11 kWh
